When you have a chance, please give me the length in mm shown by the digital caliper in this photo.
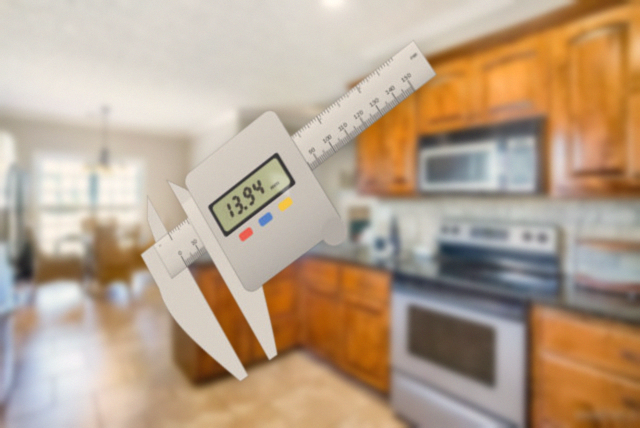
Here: 13.94 mm
